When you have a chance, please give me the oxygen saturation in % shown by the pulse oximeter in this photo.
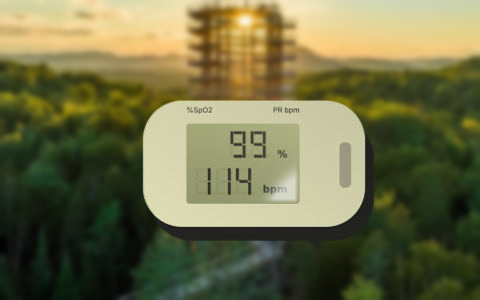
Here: 99 %
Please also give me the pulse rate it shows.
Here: 114 bpm
